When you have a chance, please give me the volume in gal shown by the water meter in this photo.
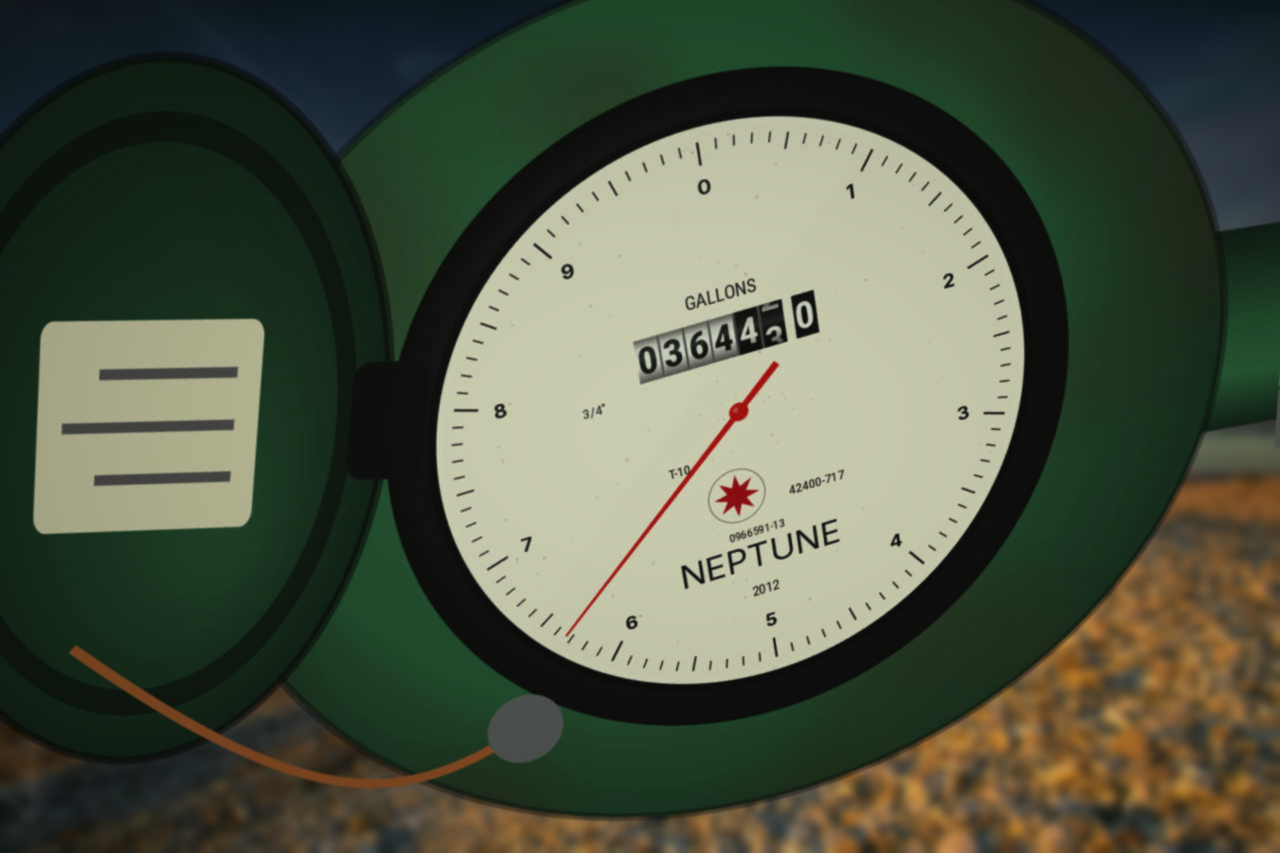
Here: 364426.3 gal
